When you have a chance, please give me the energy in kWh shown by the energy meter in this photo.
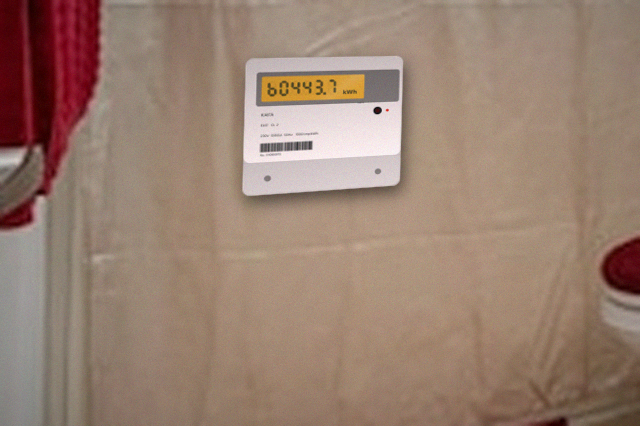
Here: 60443.7 kWh
